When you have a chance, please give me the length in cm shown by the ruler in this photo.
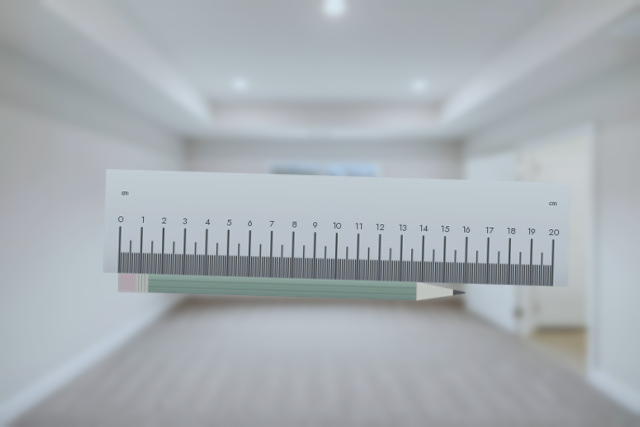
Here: 16 cm
